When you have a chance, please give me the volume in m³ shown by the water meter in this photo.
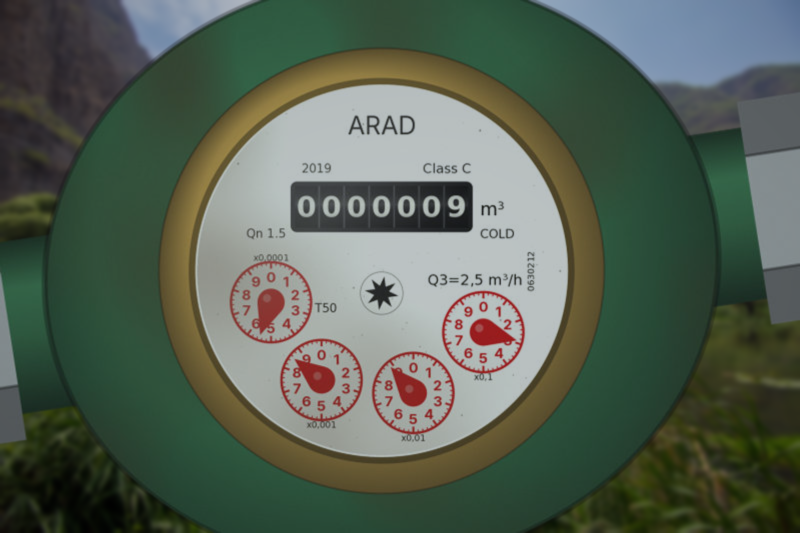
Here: 9.2885 m³
